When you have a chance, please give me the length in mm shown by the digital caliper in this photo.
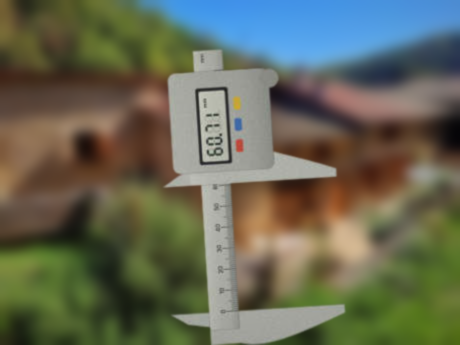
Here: 60.71 mm
